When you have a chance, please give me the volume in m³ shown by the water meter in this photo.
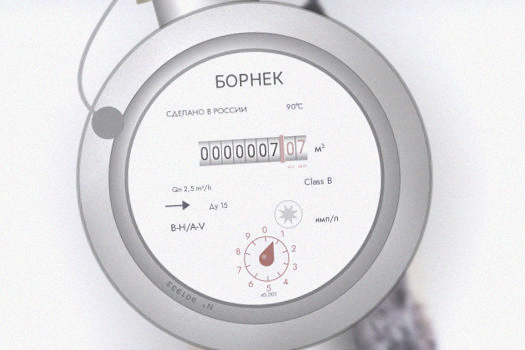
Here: 7.070 m³
